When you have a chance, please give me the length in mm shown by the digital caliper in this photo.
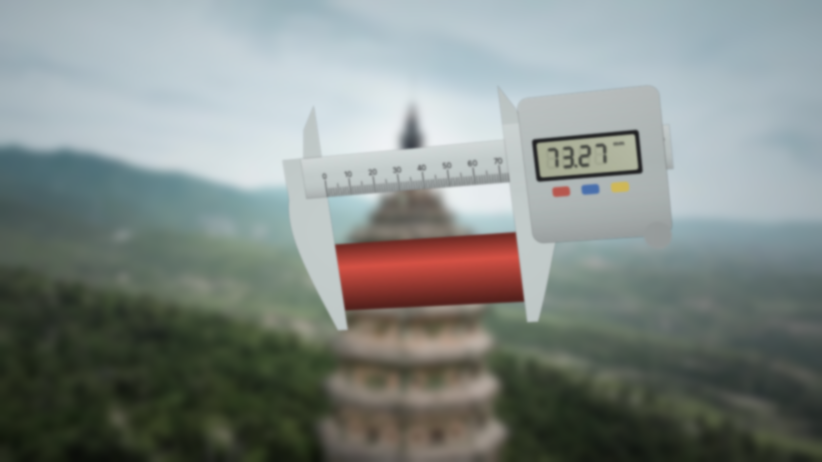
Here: 73.27 mm
